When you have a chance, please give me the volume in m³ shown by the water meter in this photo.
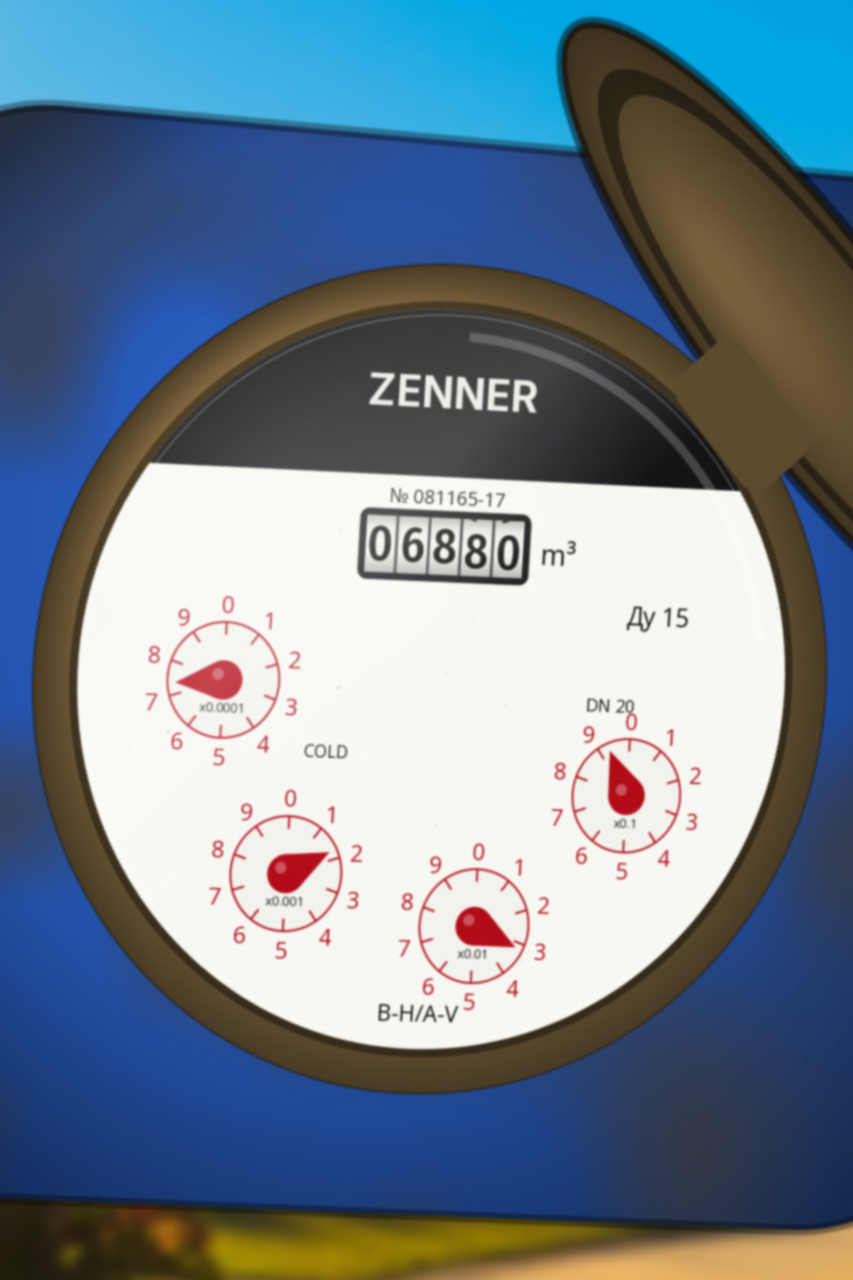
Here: 6879.9317 m³
